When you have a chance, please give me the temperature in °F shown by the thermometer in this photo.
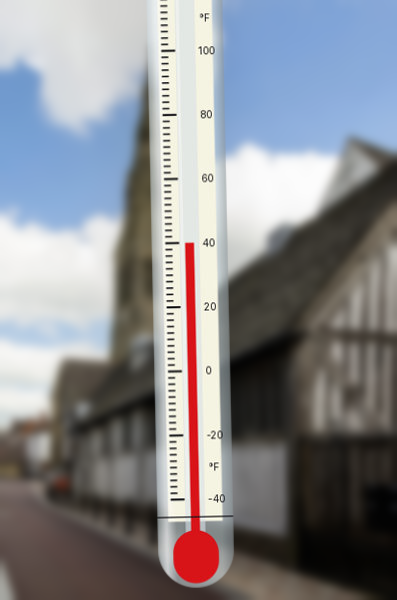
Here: 40 °F
